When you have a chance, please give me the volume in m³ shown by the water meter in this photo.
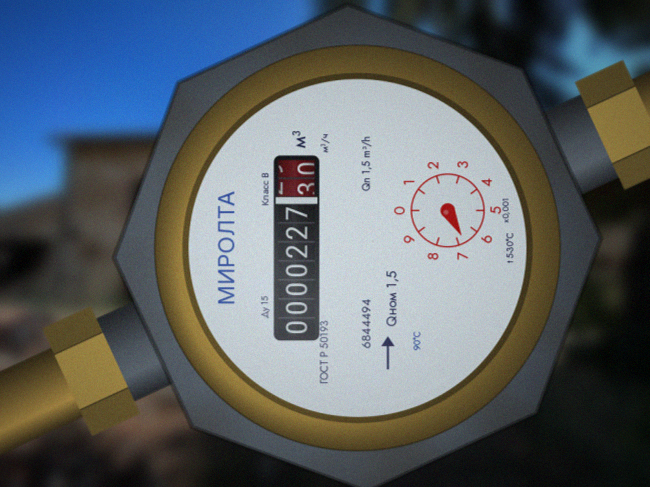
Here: 227.296 m³
